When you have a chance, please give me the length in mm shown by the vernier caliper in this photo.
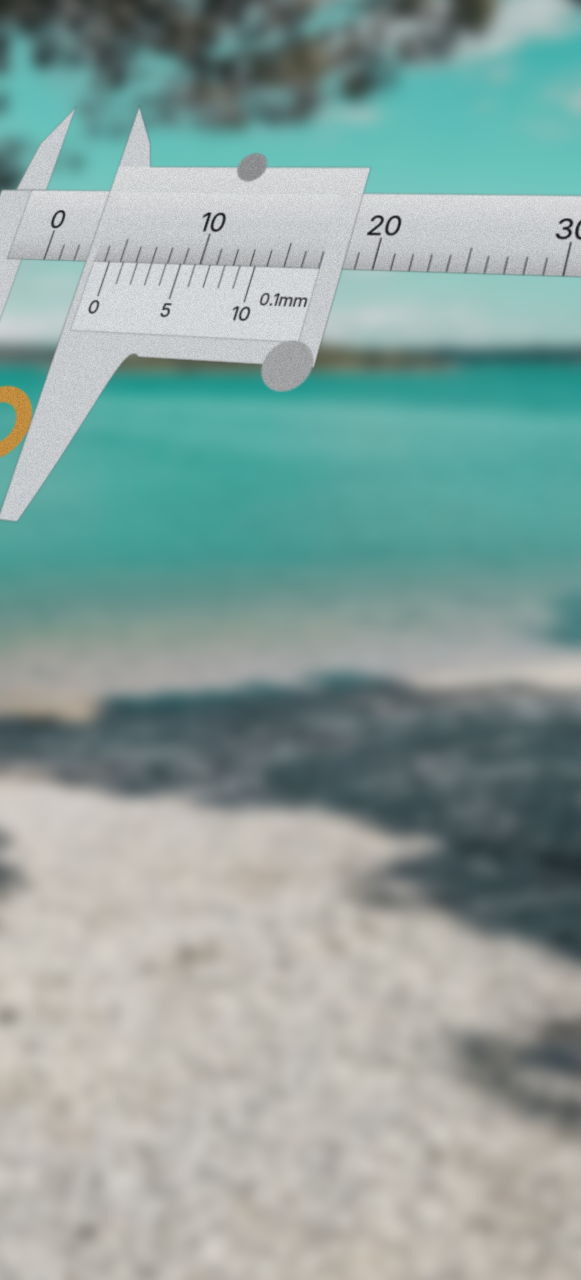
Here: 4.3 mm
